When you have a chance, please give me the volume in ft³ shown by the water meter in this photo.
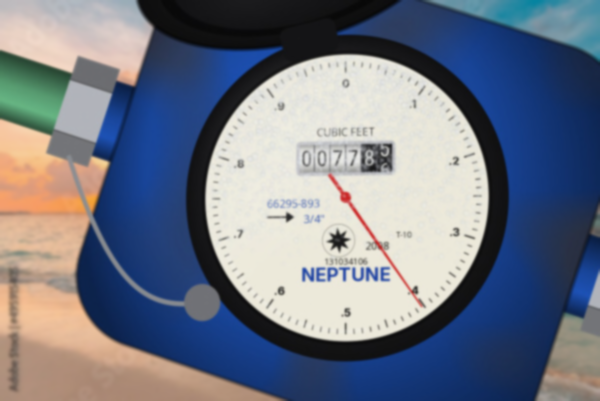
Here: 7785.40 ft³
